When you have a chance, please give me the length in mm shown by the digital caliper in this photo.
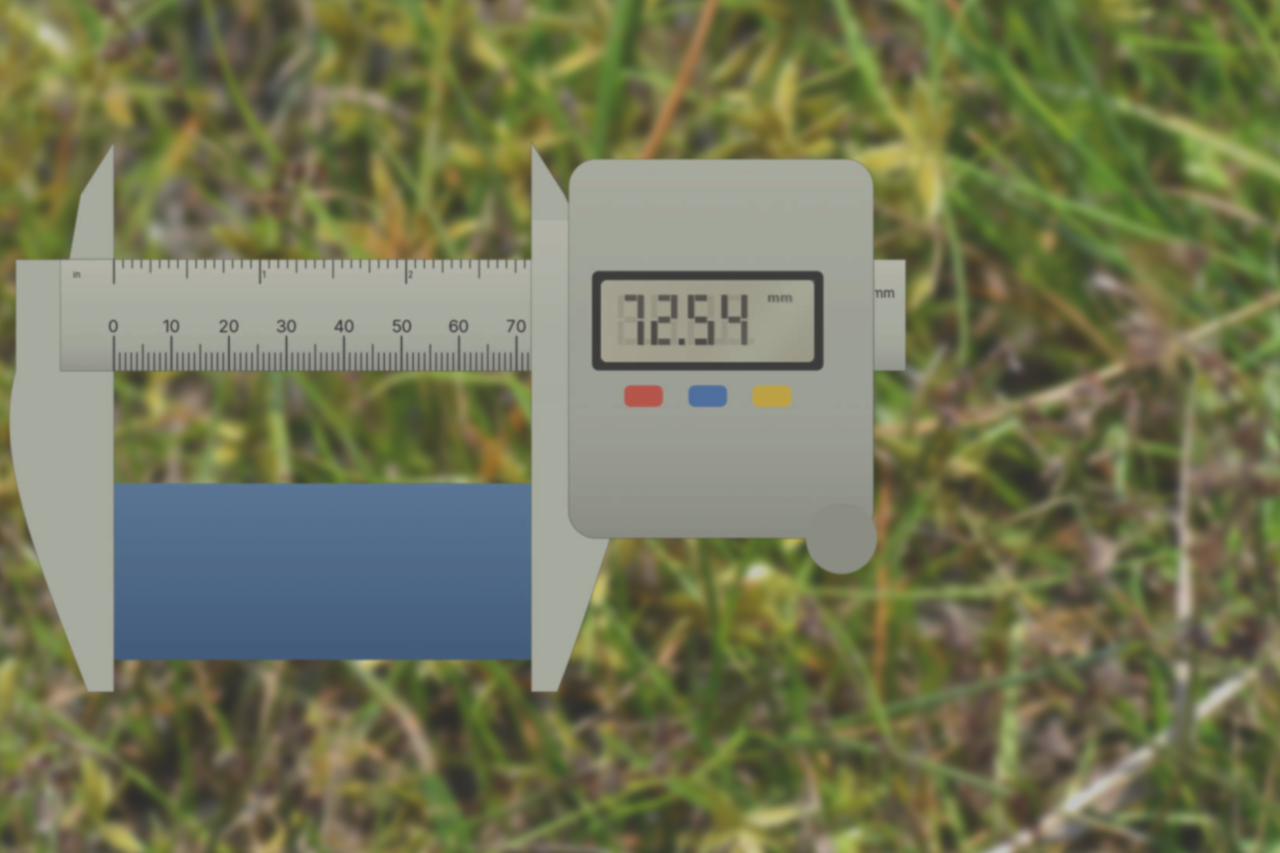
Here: 72.54 mm
